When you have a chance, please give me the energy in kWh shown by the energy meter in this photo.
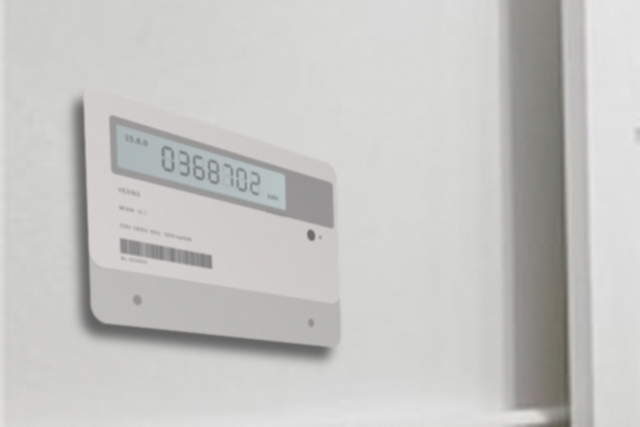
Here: 368702 kWh
